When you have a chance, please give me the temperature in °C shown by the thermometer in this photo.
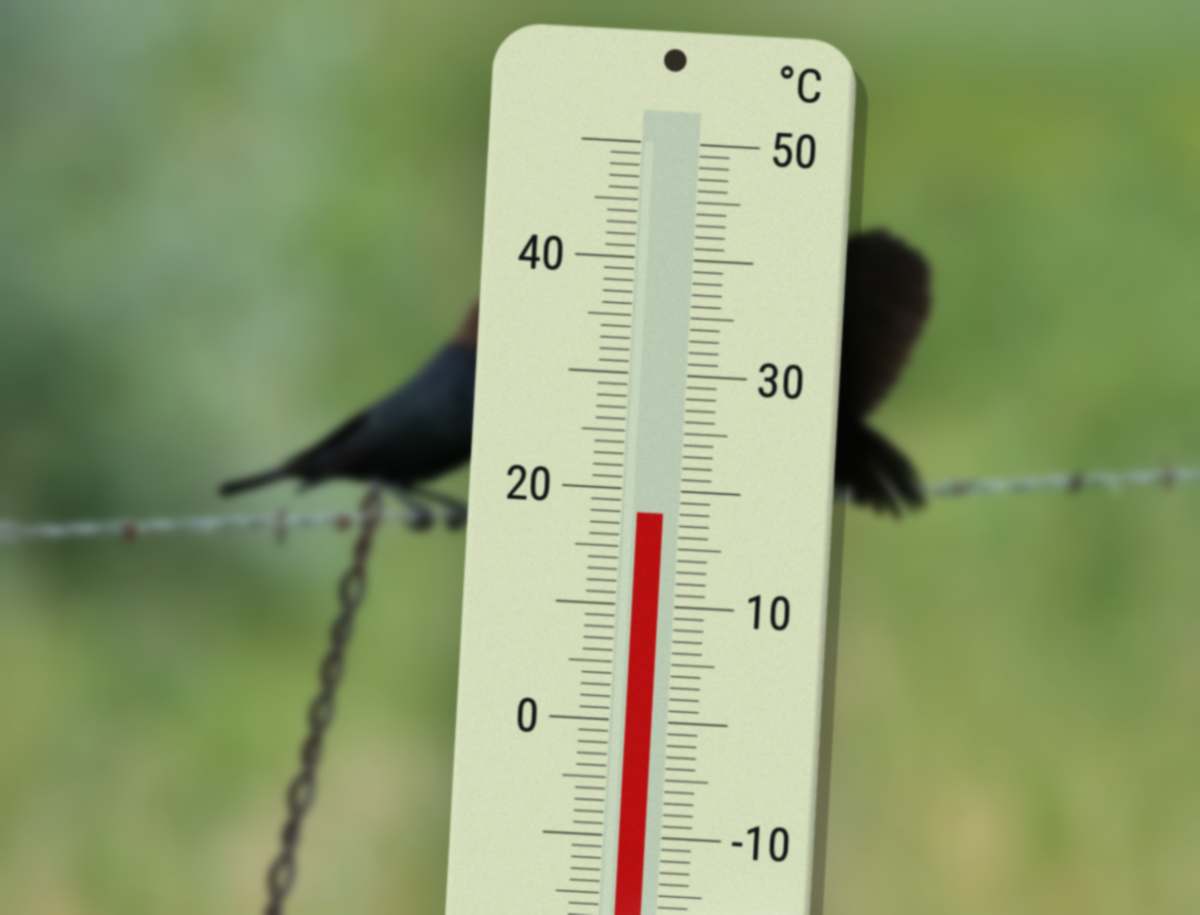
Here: 18 °C
